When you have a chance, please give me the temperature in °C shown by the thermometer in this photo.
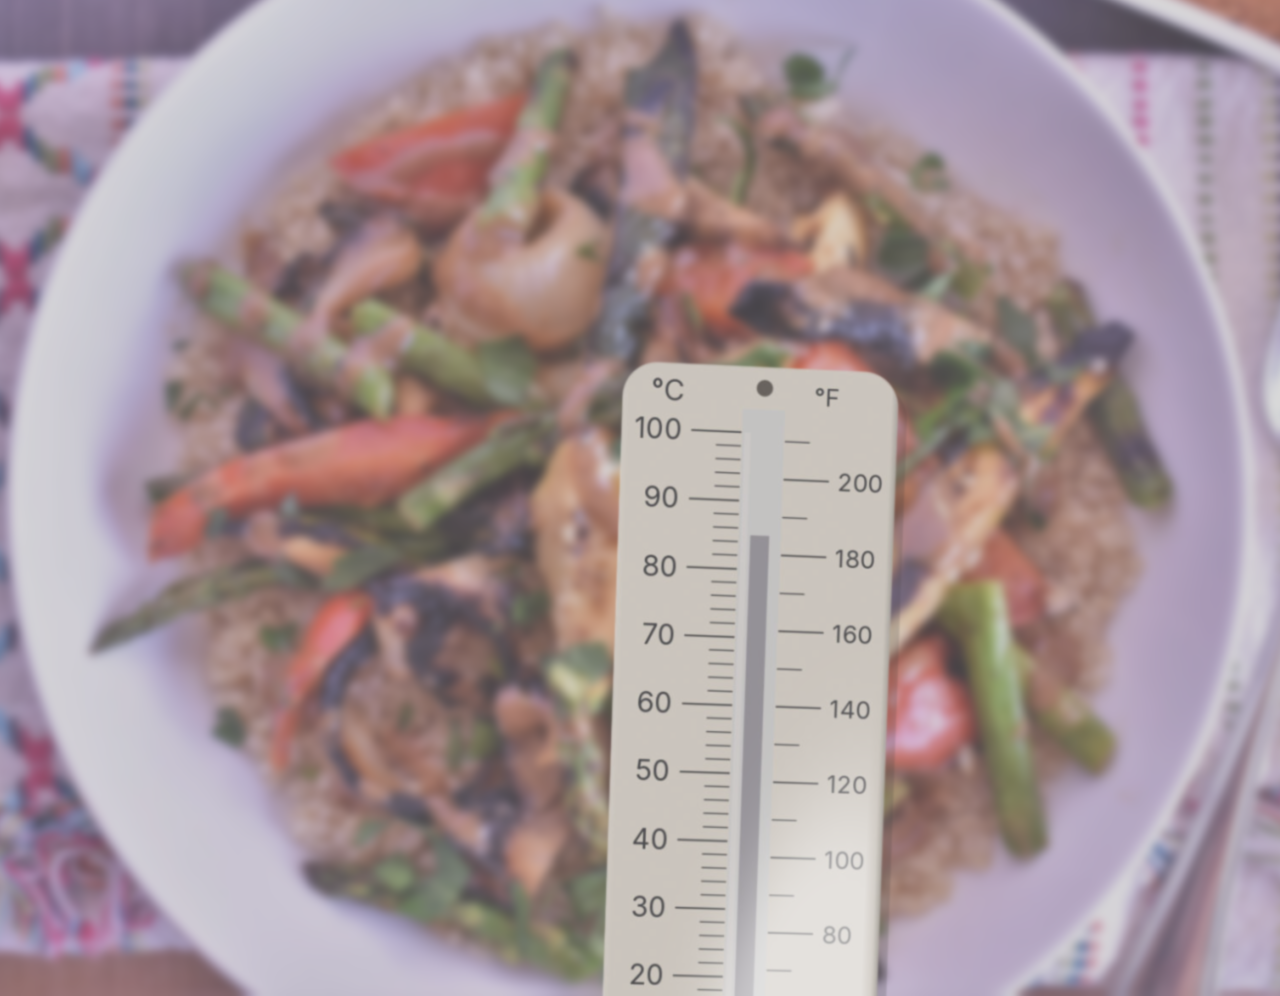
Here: 85 °C
